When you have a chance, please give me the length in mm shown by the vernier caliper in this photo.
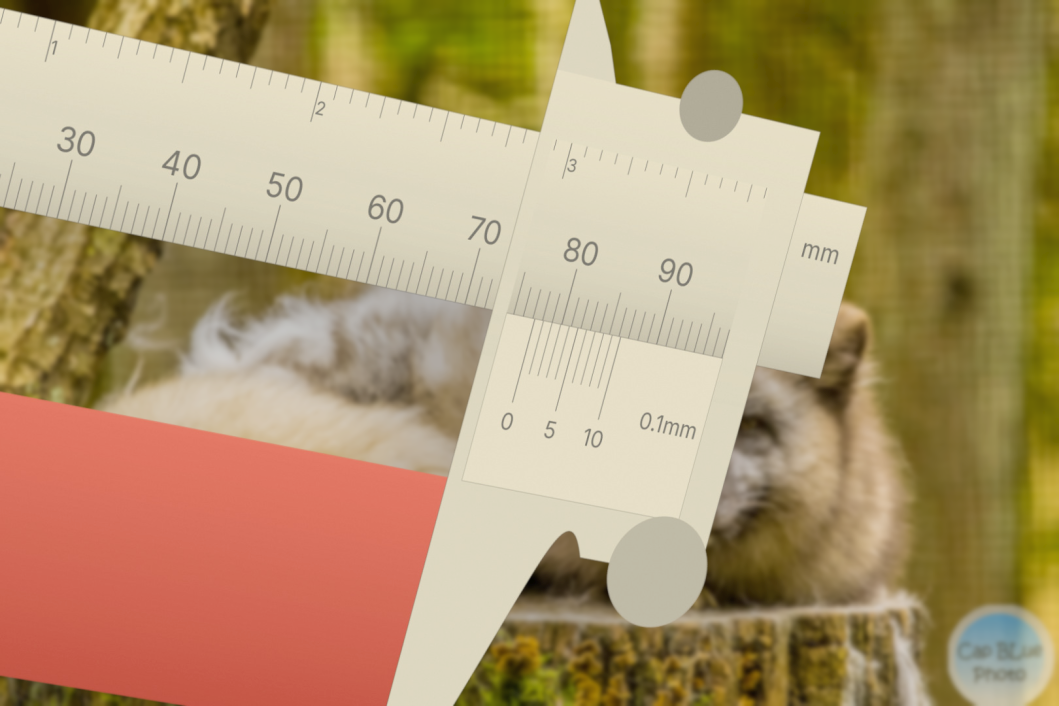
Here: 77.2 mm
